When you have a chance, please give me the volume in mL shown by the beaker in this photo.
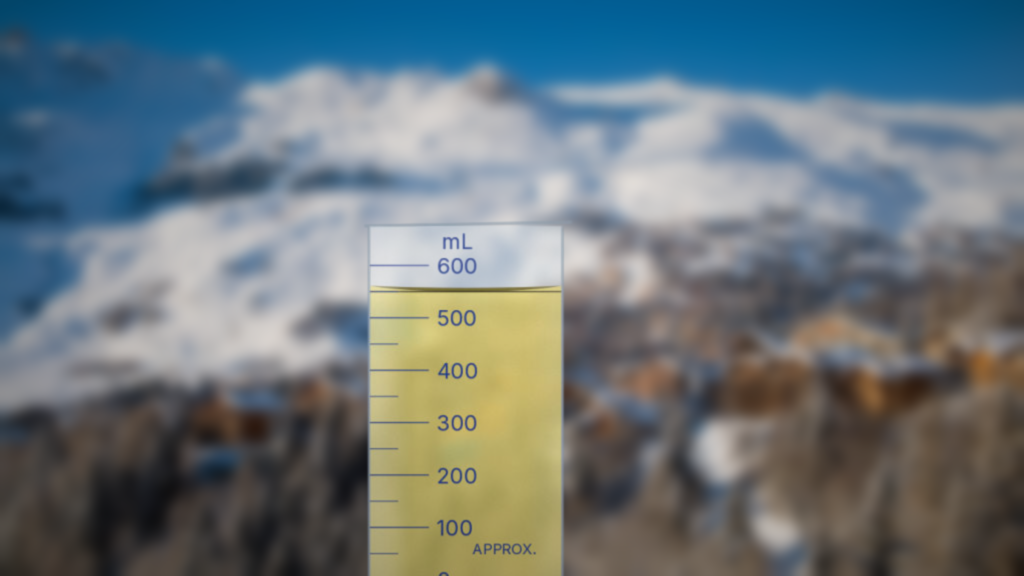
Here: 550 mL
